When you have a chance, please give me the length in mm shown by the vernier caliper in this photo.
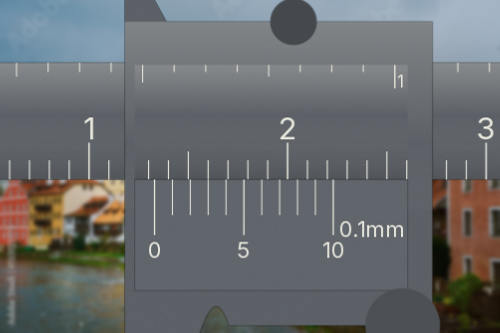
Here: 13.3 mm
